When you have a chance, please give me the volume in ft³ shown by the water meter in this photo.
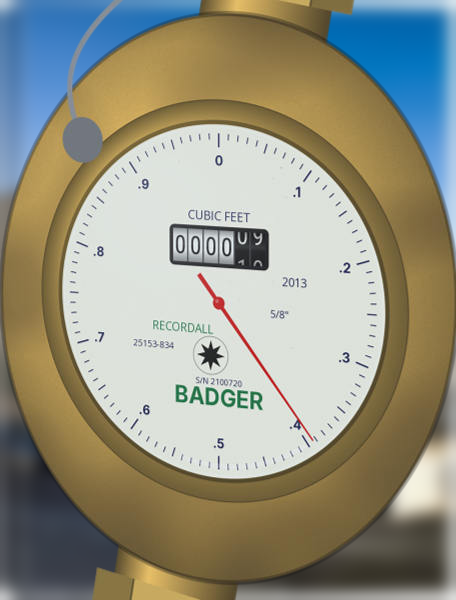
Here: 9.39 ft³
